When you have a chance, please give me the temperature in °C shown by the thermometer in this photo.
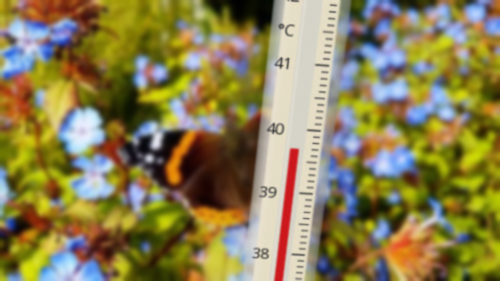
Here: 39.7 °C
